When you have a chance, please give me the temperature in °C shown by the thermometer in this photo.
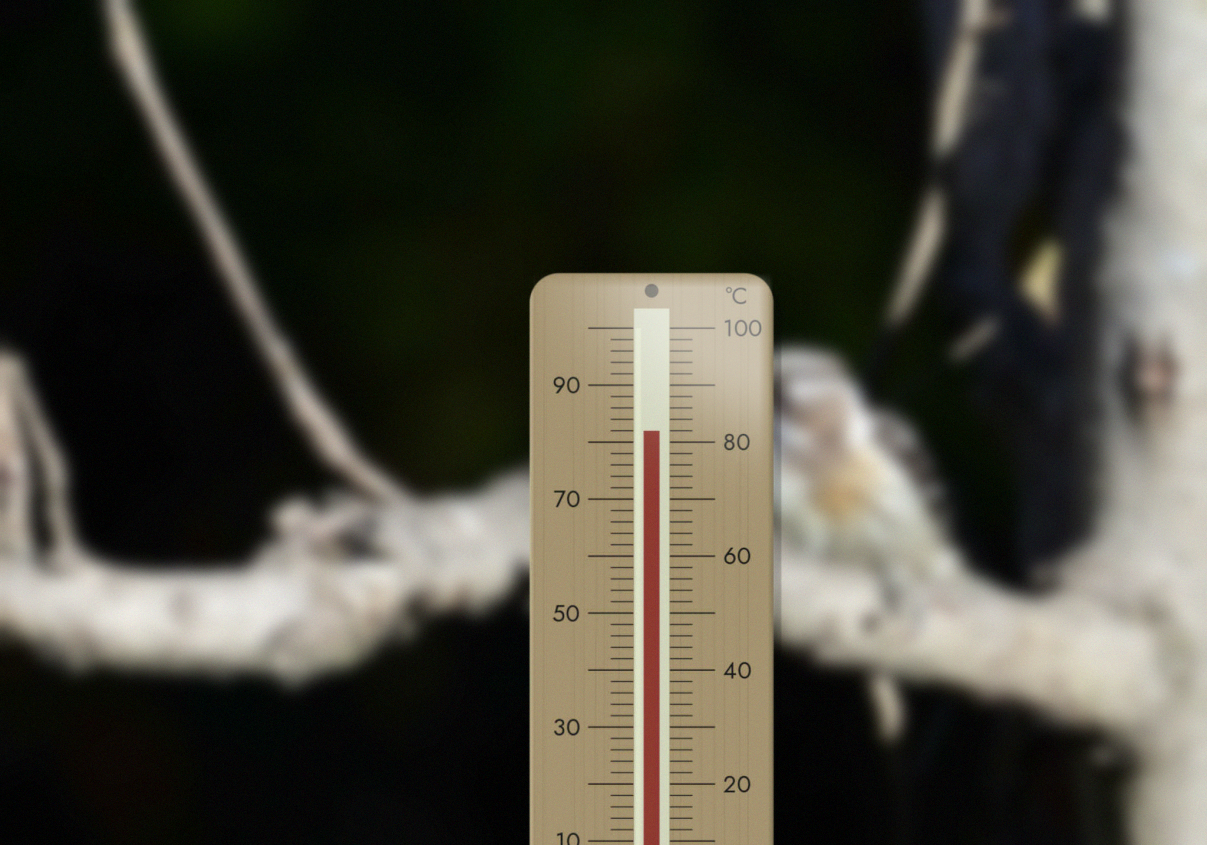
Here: 82 °C
